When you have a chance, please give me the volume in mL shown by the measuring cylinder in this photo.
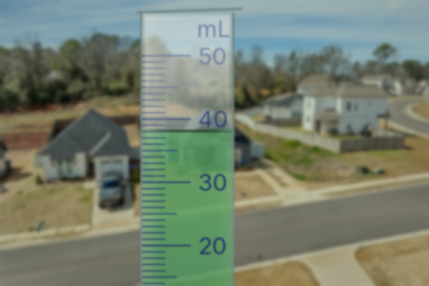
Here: 38 mL
